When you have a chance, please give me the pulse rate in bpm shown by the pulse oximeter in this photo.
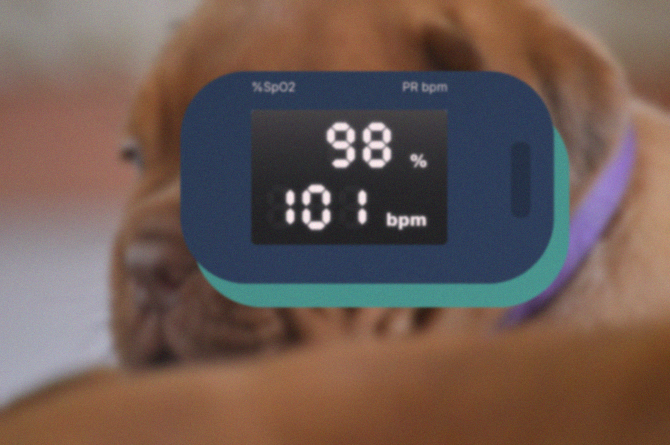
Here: 101 bpm
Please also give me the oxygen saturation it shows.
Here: 98 %
